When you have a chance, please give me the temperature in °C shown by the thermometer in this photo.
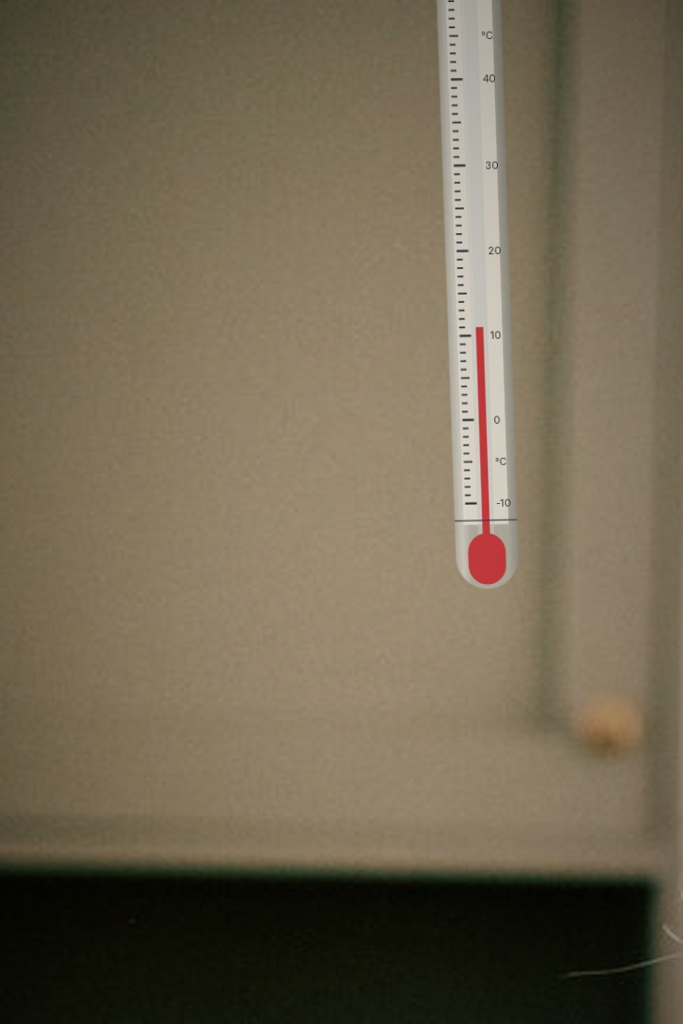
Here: 11 °C
